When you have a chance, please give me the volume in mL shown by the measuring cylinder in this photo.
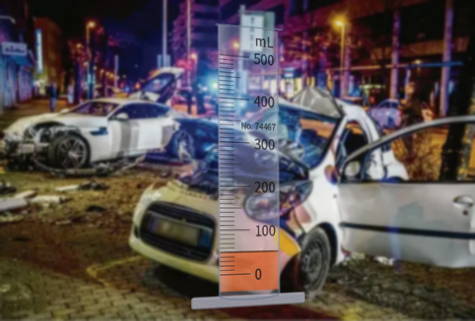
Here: 50 mL
